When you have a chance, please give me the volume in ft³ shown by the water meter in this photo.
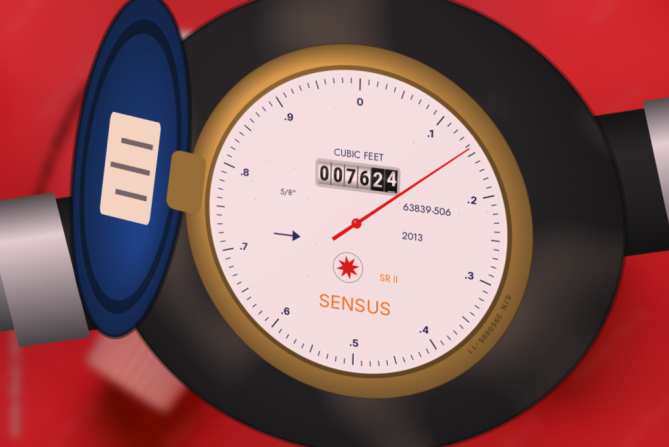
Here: 7624.14 ft³
